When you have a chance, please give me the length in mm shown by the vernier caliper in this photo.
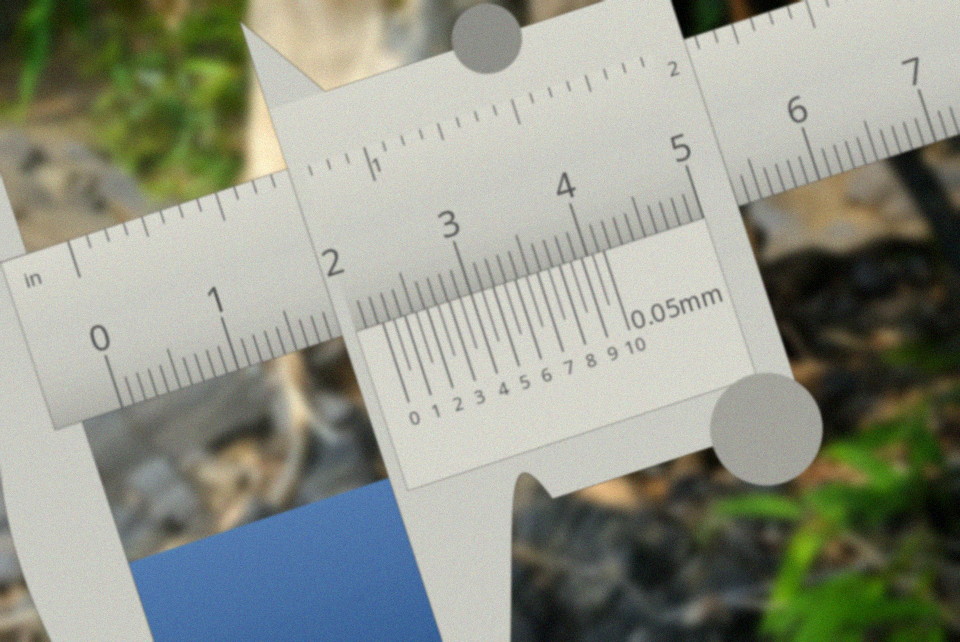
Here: 22.4 mm
